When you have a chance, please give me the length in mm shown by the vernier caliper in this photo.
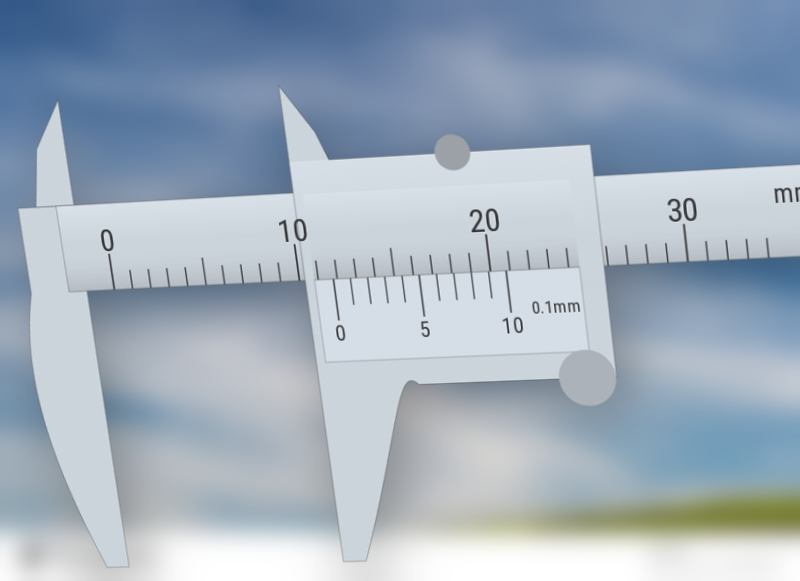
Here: 11.8 mm
